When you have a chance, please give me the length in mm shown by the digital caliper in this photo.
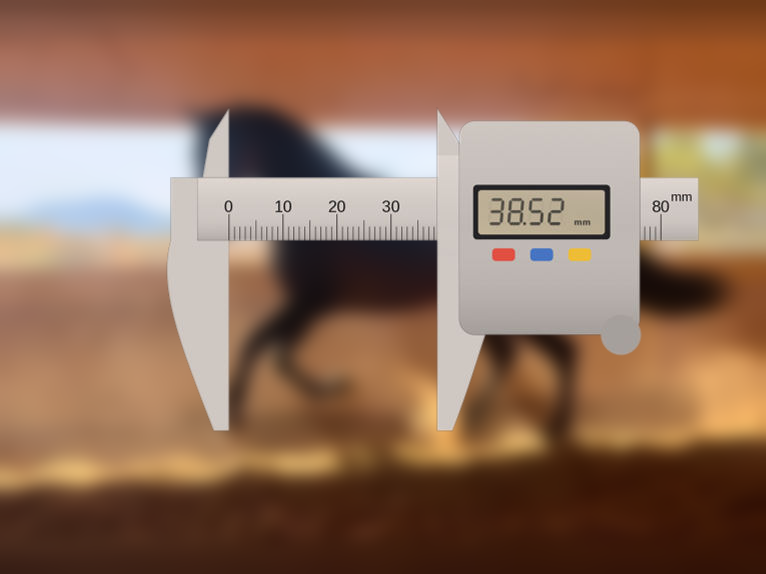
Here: 38.52 mm
